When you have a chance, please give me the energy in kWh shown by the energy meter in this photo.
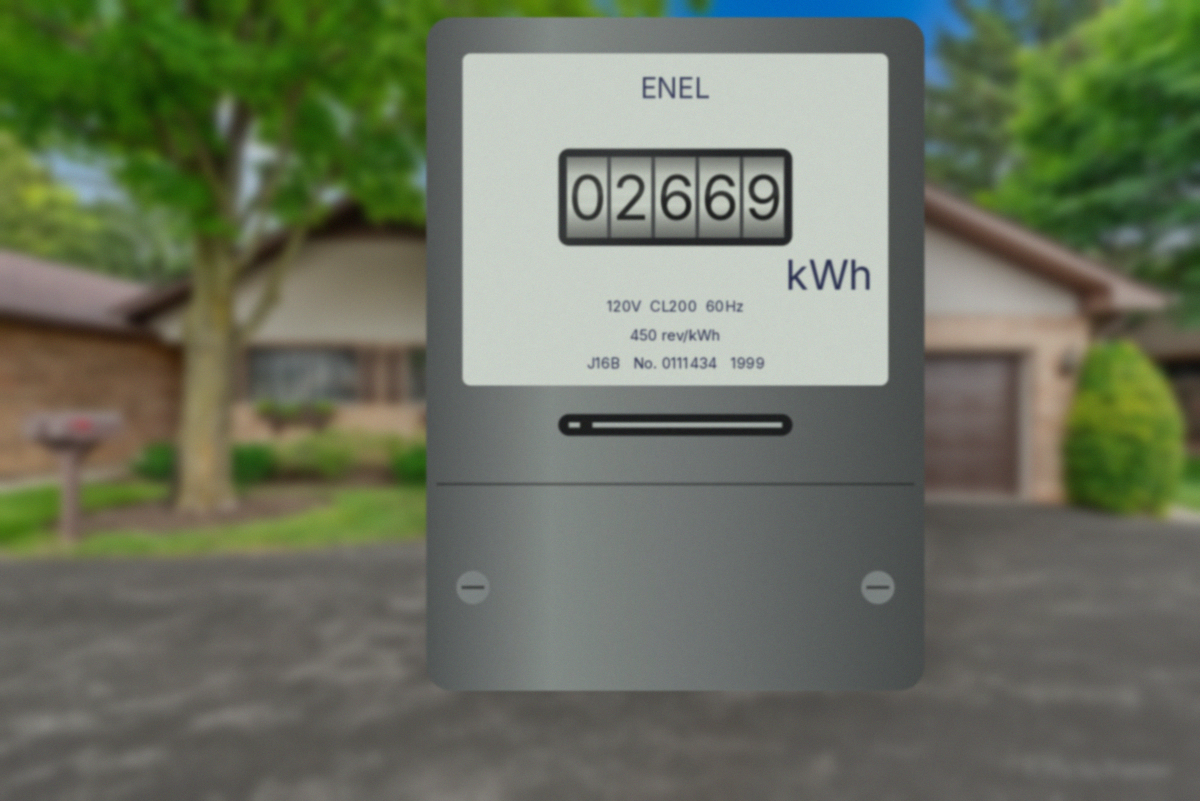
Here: 2669 kWh
